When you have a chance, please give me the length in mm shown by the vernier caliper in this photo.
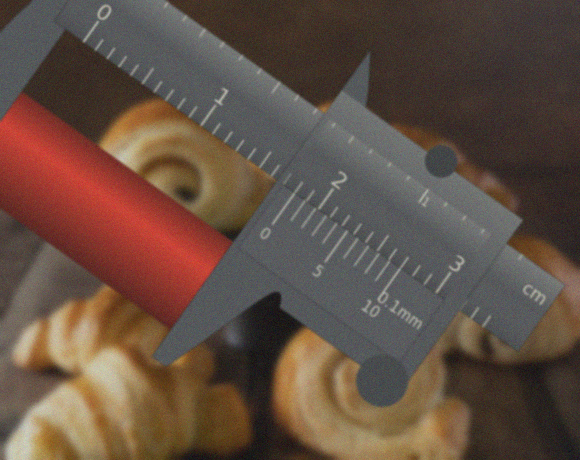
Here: 18.0 mm
